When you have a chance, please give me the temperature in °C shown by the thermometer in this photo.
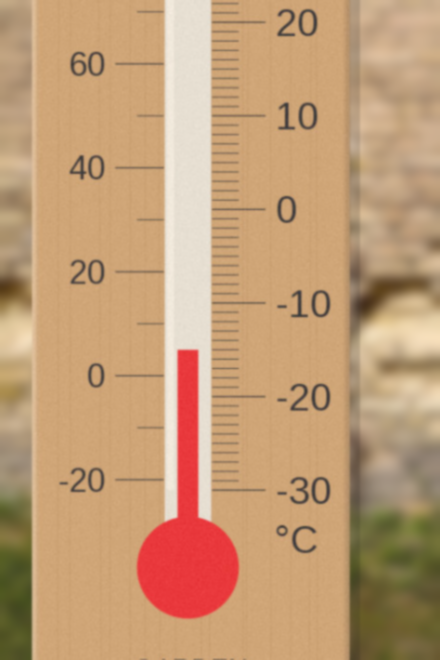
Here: -15 °C
